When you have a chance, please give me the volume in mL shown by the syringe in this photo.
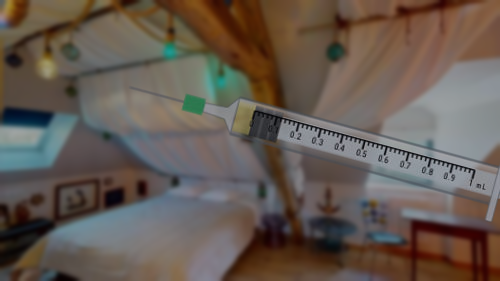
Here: 0 mL
